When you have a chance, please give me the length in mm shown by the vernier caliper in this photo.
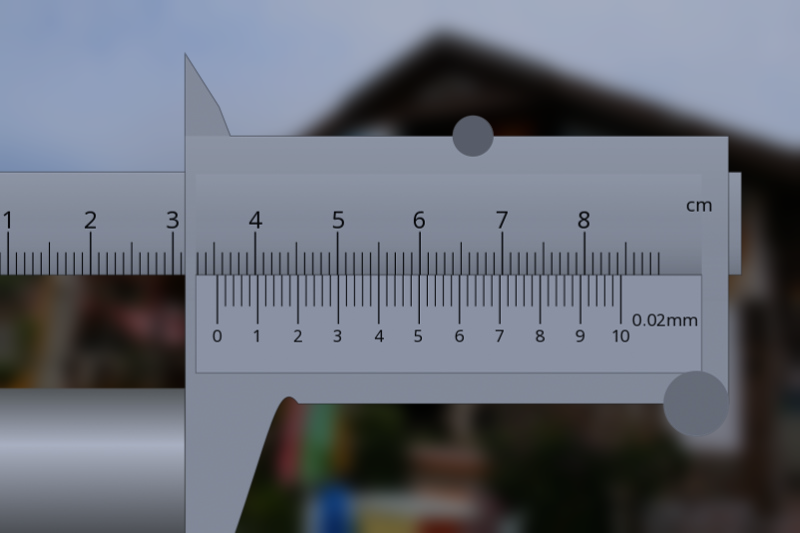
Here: 35.4 mm
